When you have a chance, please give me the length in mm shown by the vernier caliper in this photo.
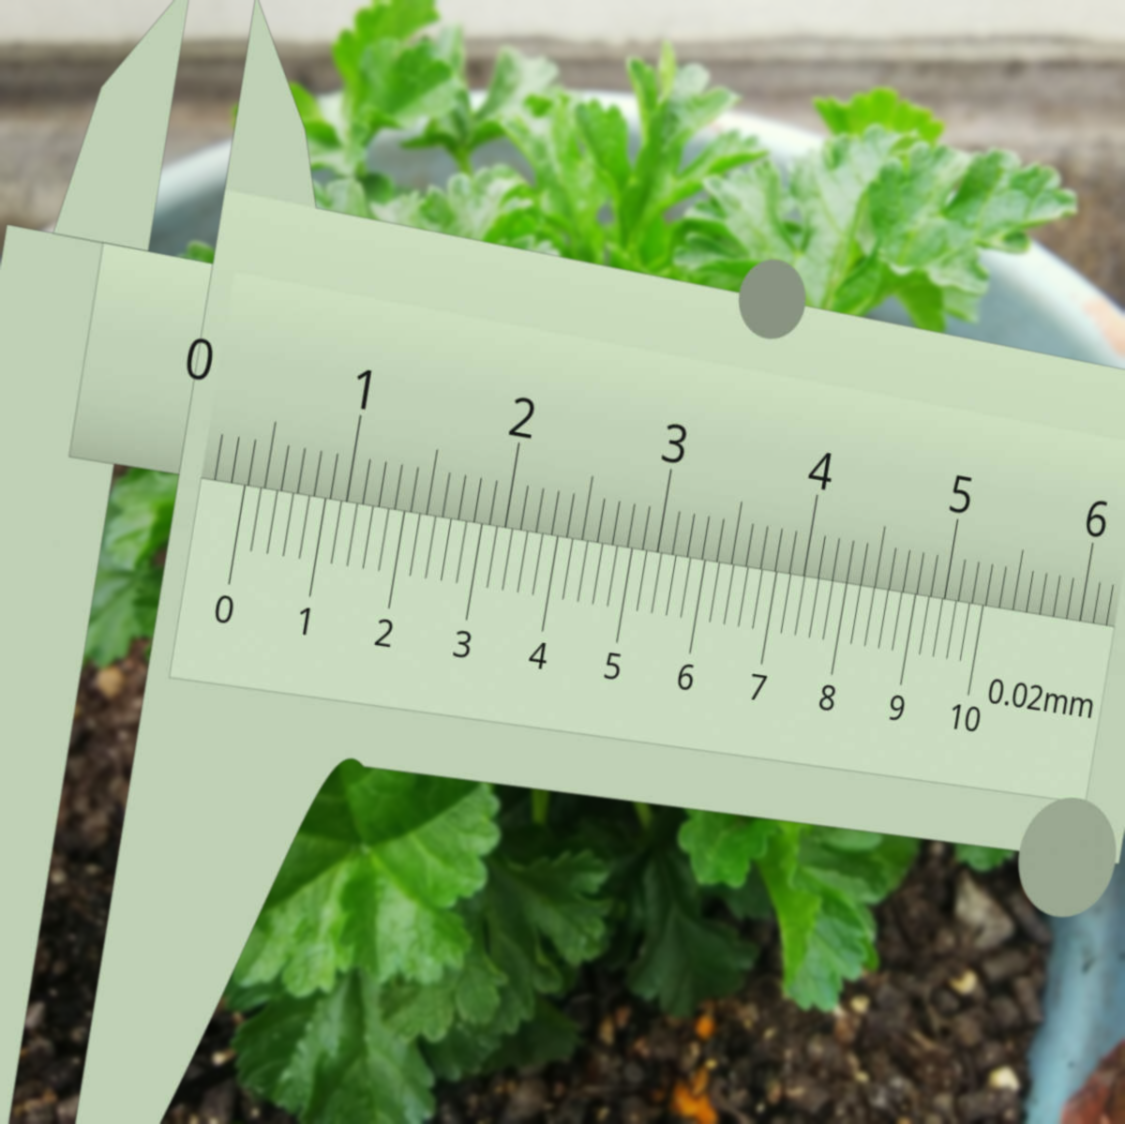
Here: 3.8 mm
